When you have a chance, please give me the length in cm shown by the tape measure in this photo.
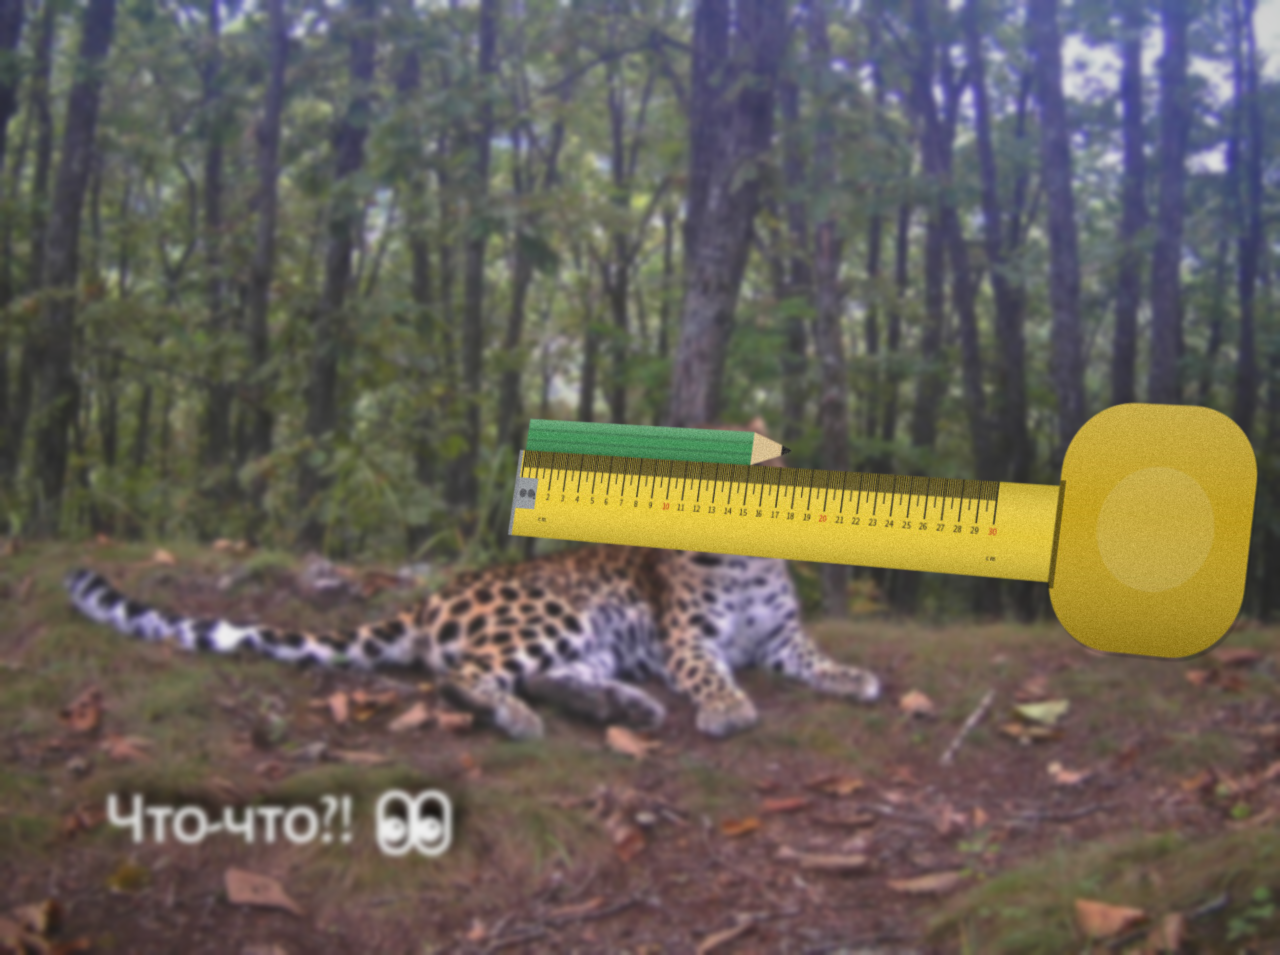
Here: 17.5 cm
